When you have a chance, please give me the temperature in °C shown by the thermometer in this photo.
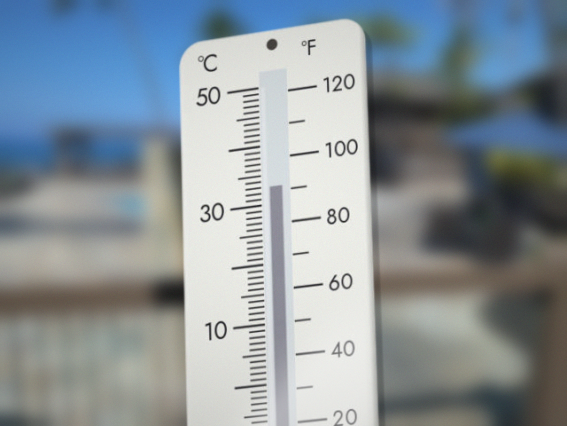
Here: 33 °C
